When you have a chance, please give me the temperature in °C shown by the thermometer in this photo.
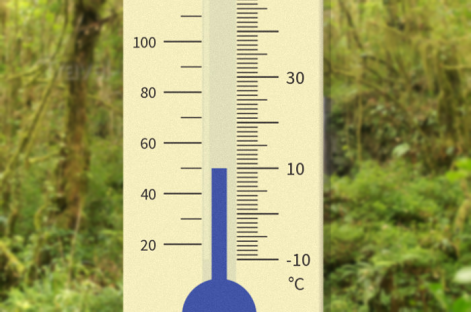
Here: 10 °C
